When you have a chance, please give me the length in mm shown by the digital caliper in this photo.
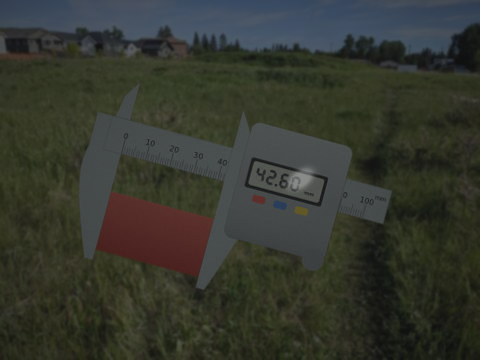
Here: 42.60 mm
